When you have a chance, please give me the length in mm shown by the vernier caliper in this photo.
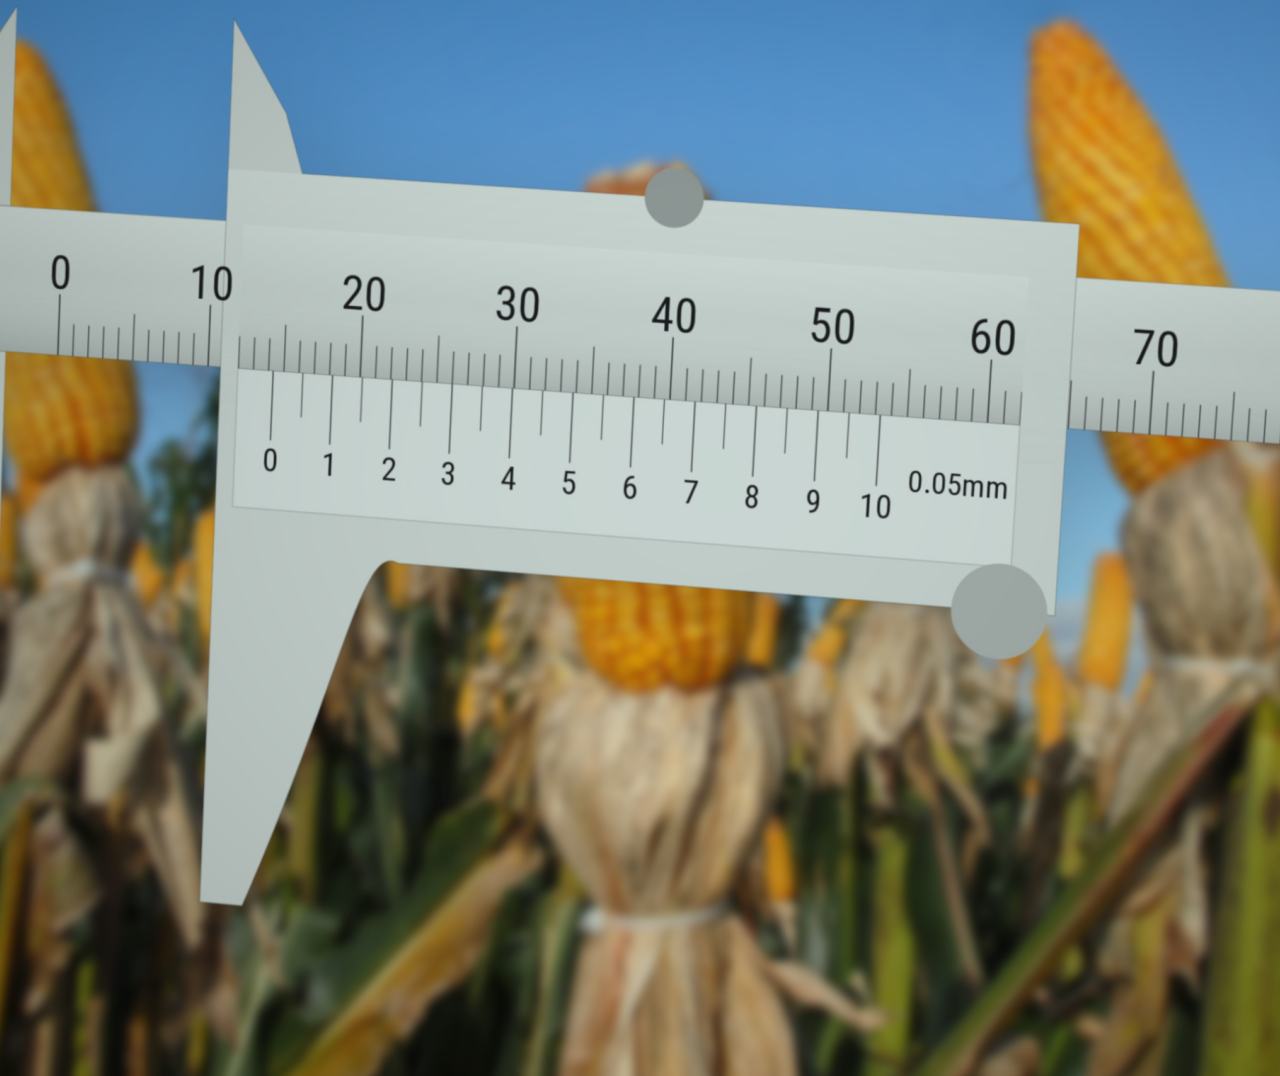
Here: 14.3 mm
